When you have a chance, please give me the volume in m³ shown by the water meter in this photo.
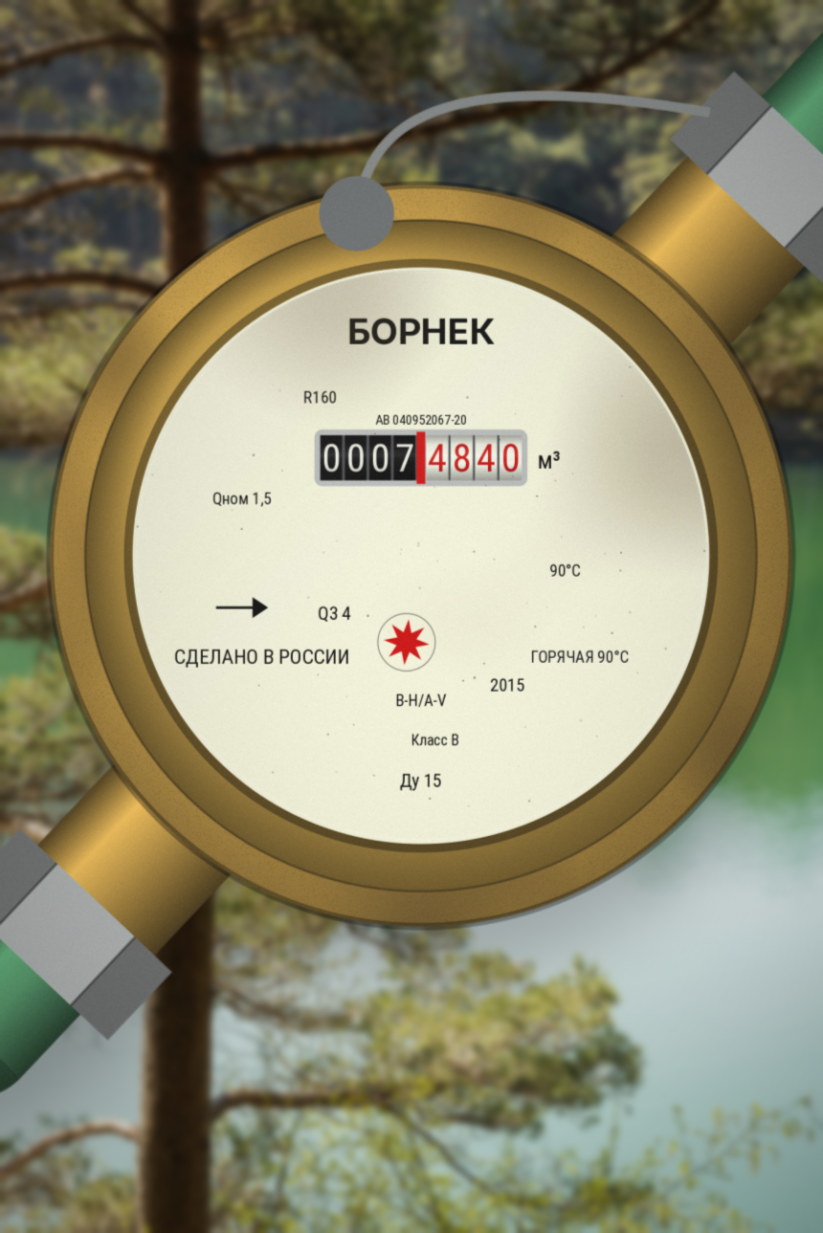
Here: 7.4840 m³
